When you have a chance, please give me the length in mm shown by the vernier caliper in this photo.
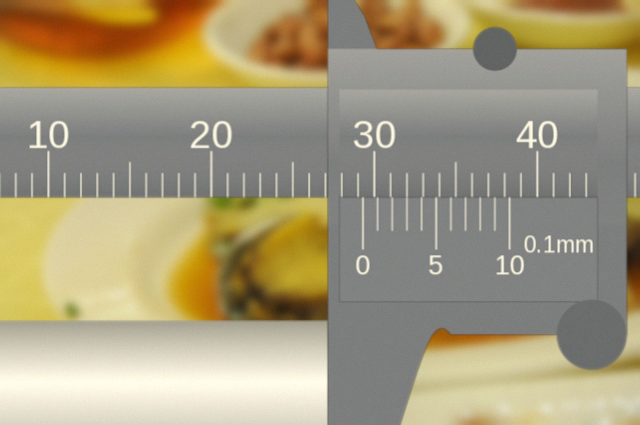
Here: 29.3 mm
